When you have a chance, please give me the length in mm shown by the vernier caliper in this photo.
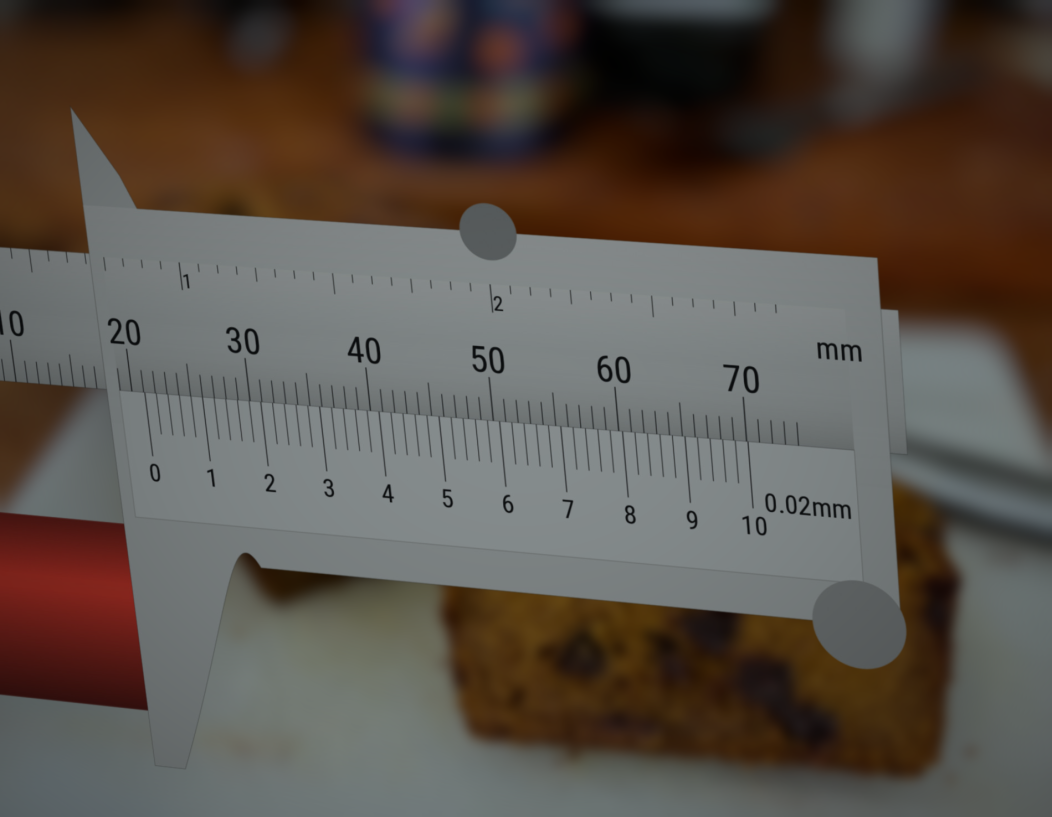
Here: 21.1 mm
